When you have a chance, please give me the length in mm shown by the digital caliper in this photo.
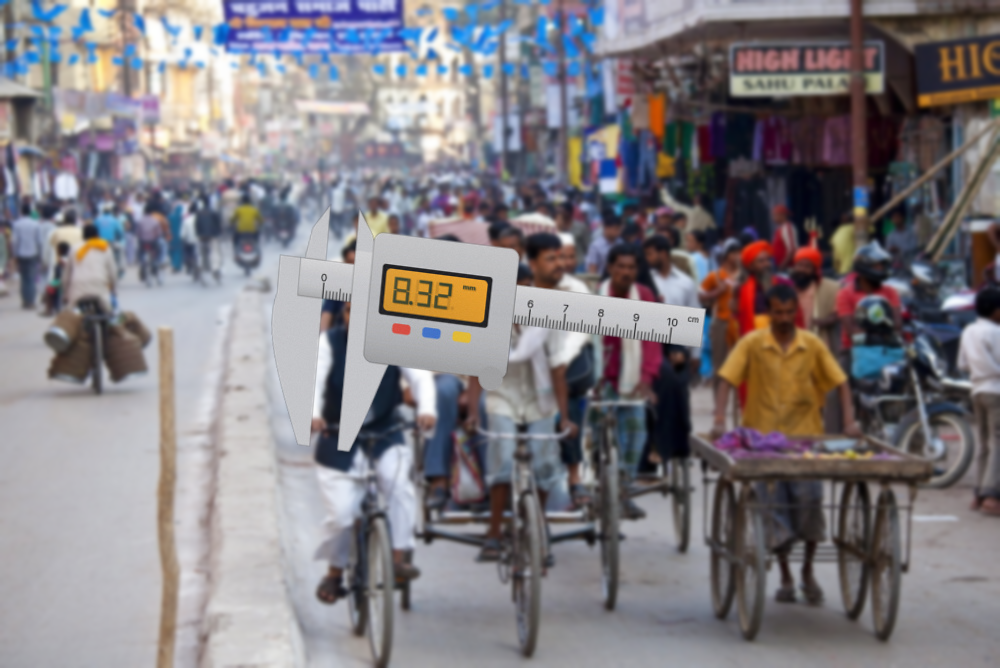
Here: 8.32 mm
